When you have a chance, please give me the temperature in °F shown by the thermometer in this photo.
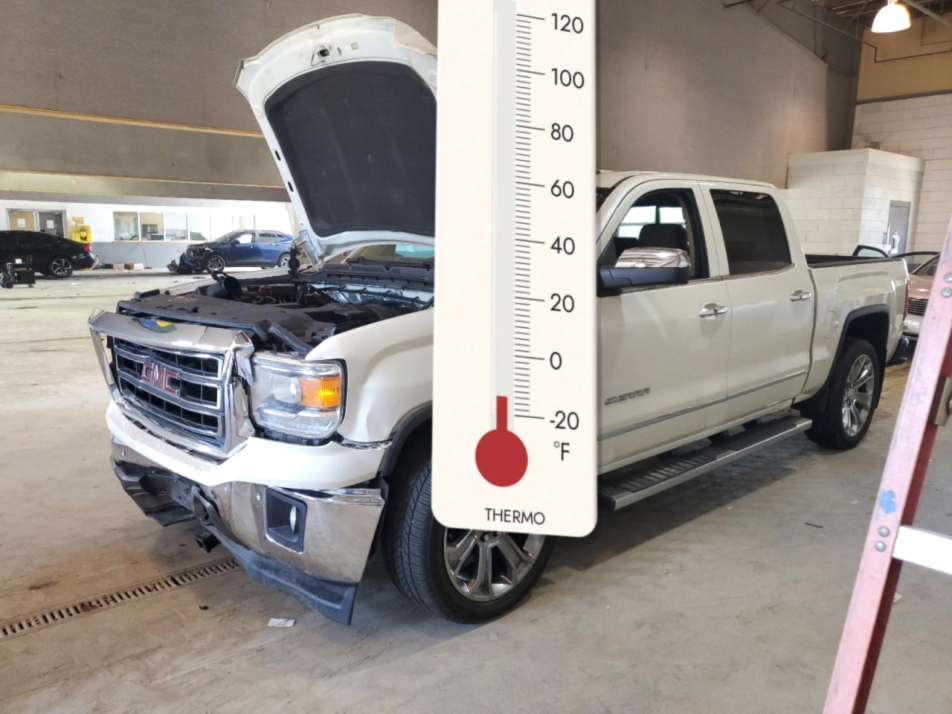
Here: -14 °F
